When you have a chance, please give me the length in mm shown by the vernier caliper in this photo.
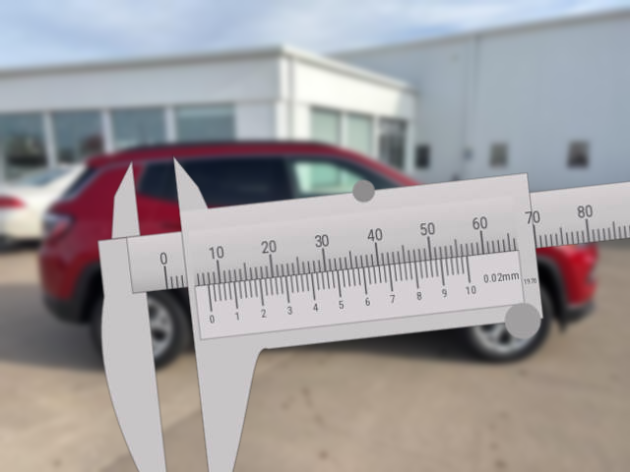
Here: 7.8 mm
